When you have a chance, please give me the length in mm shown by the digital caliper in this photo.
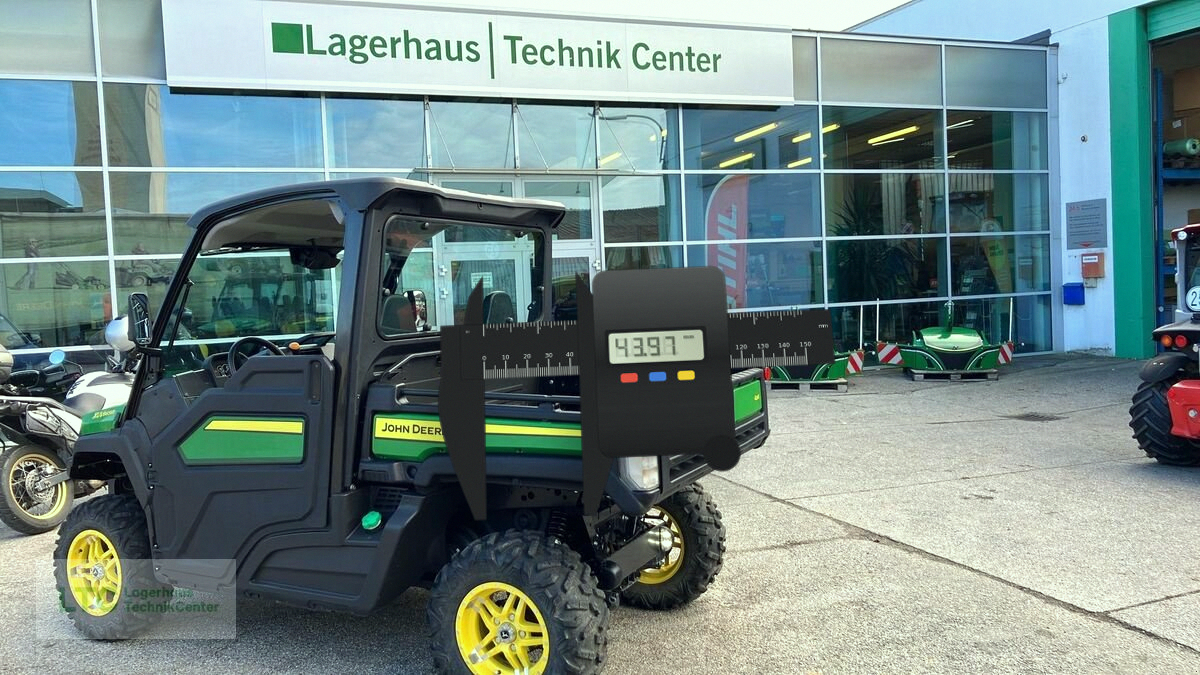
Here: 43.97 mm
